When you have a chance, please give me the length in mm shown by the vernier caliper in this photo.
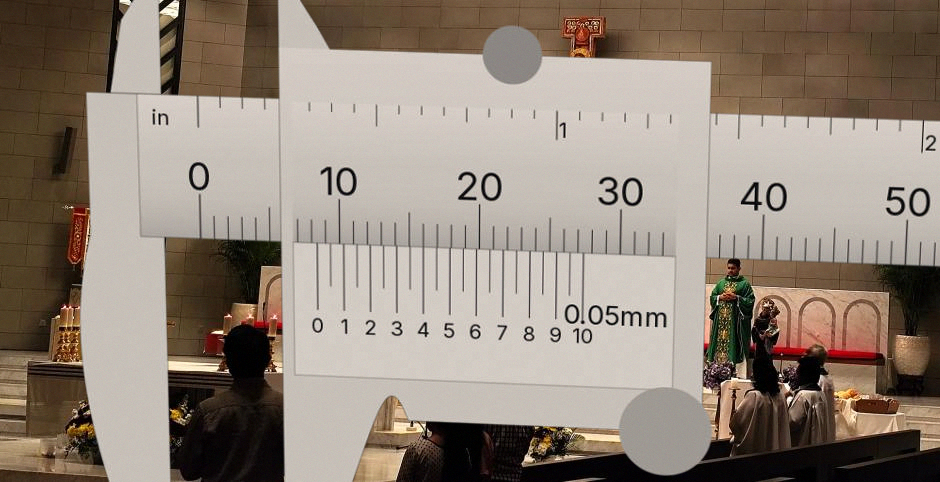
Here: 8.4 mm
